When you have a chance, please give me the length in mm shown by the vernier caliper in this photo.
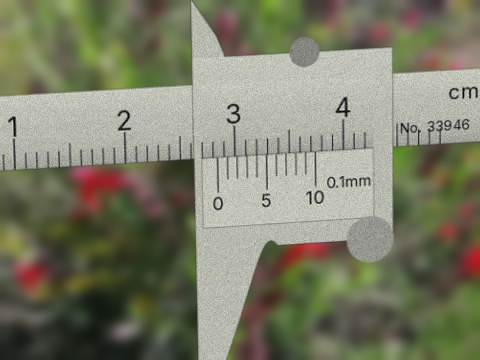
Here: 28.4 mm
